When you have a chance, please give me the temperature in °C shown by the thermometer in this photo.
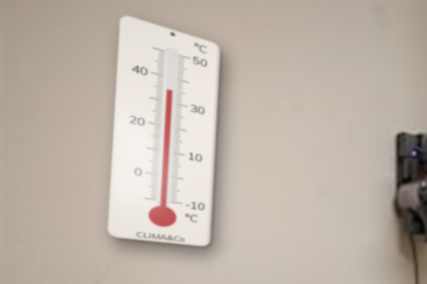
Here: 35 °C
